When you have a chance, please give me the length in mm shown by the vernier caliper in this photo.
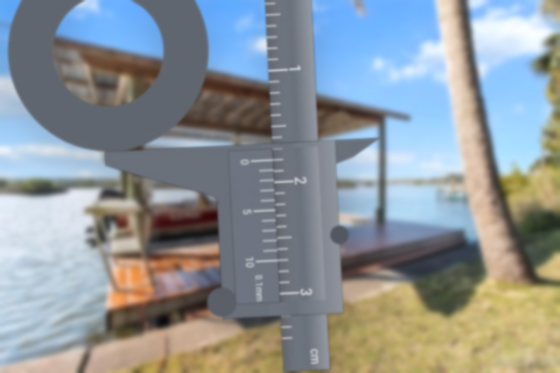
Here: 18.0 mm
